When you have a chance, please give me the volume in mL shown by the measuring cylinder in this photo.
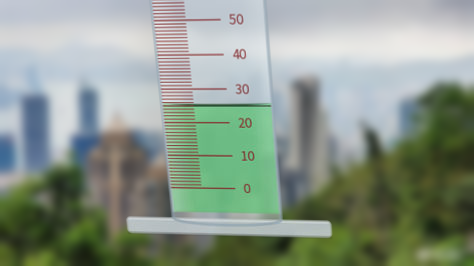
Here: 25 mL
